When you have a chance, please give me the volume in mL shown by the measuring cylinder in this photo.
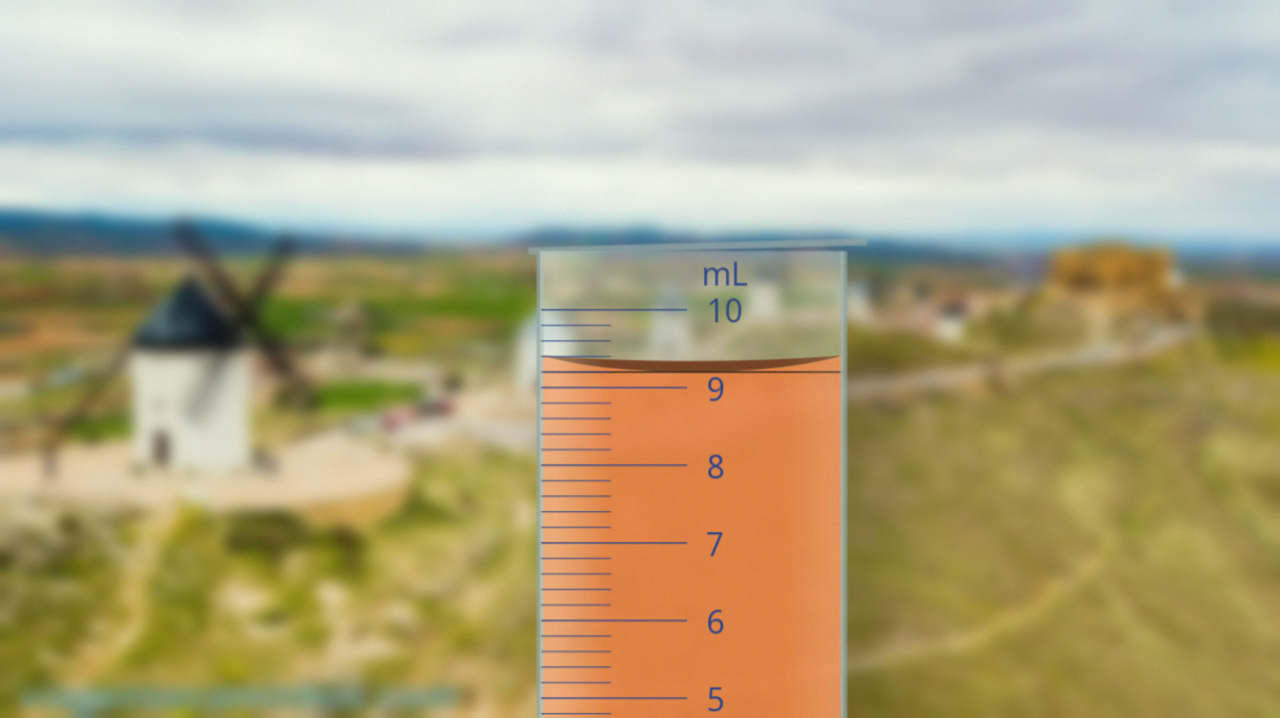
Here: 9.2 mL
